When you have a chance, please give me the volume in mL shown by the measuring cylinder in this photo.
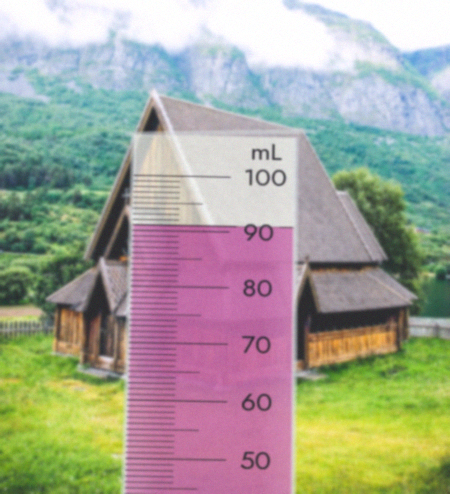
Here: 91 mL
